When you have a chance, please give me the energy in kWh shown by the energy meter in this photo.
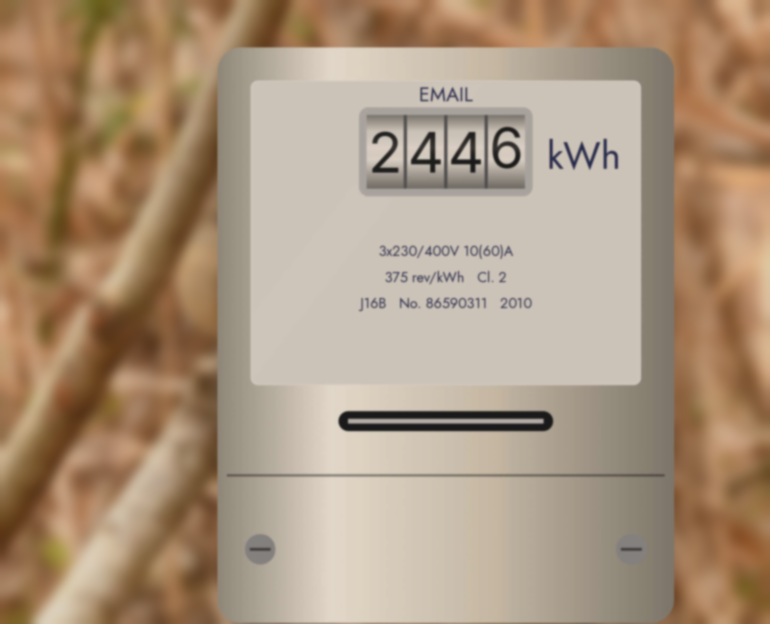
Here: 2446 kWh
